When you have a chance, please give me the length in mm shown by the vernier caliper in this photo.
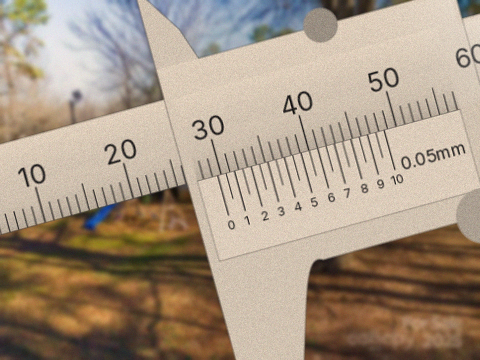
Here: 29.6 mm
